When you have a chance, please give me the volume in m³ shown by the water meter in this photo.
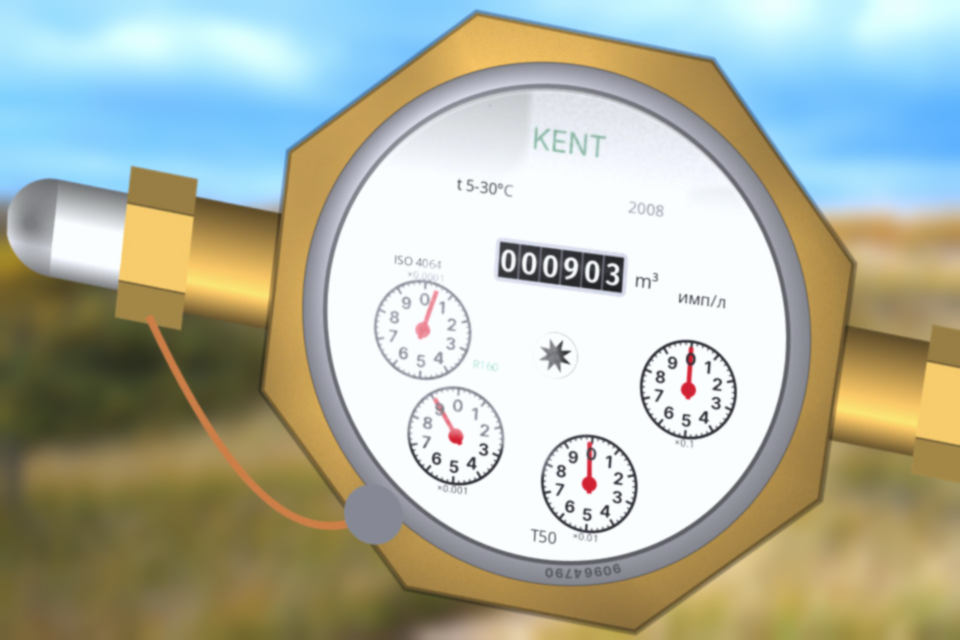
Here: 902.9990 m³
